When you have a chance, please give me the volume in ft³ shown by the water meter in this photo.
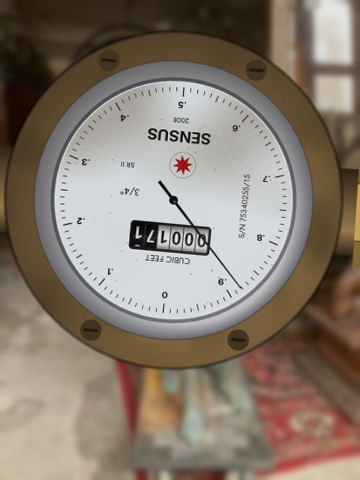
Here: 170.88 ft³
